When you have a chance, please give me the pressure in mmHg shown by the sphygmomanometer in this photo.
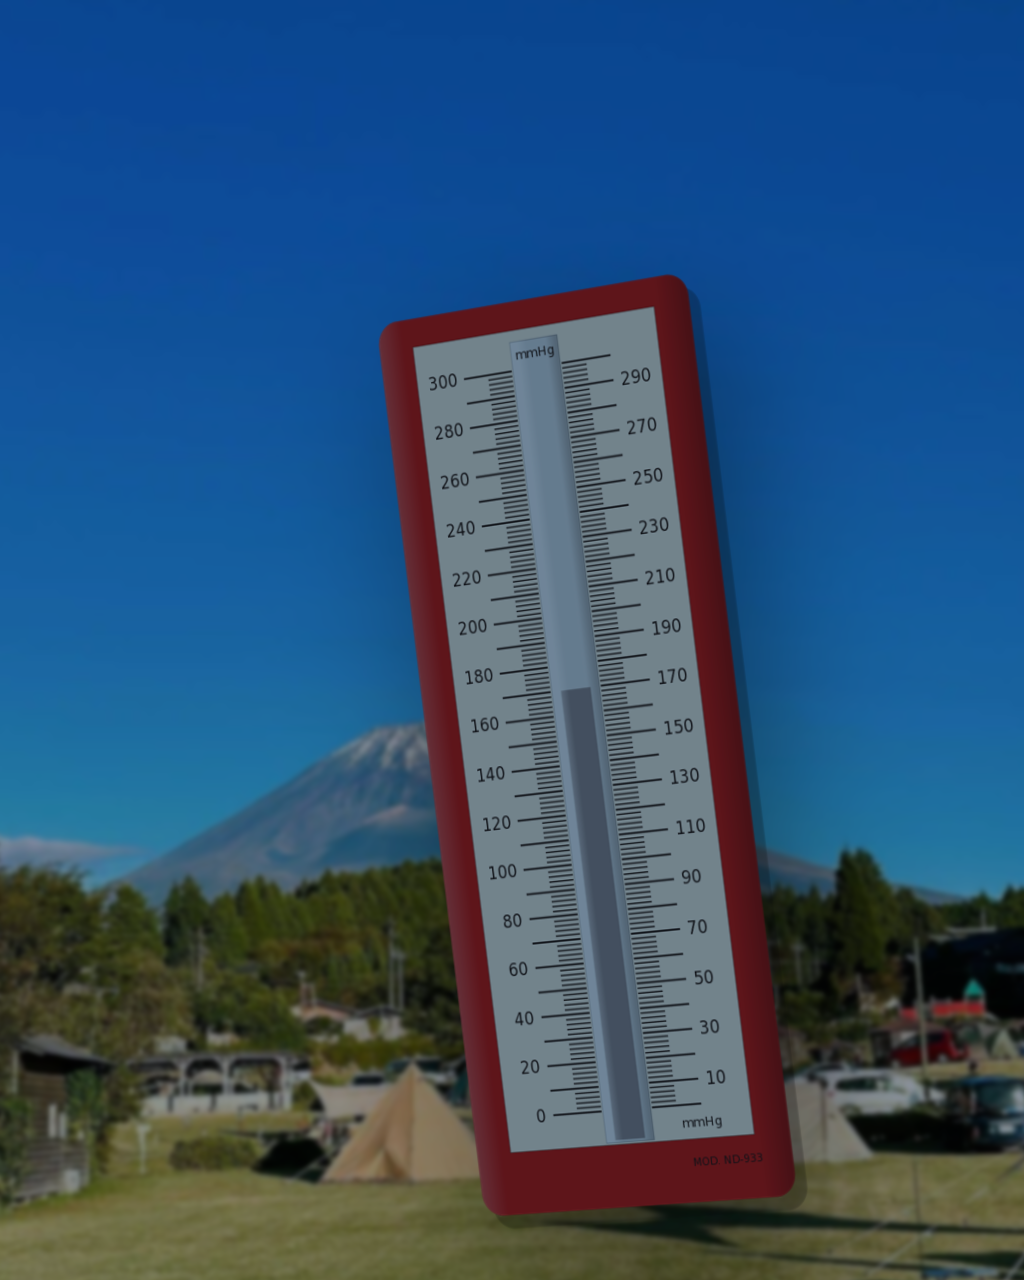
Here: 170 mmHg
